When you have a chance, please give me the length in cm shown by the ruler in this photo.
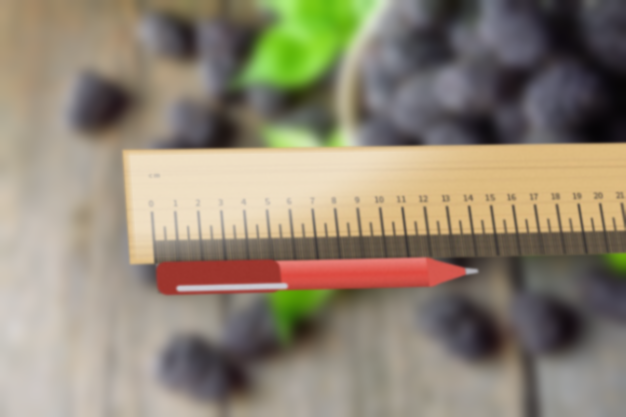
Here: 14 cm
